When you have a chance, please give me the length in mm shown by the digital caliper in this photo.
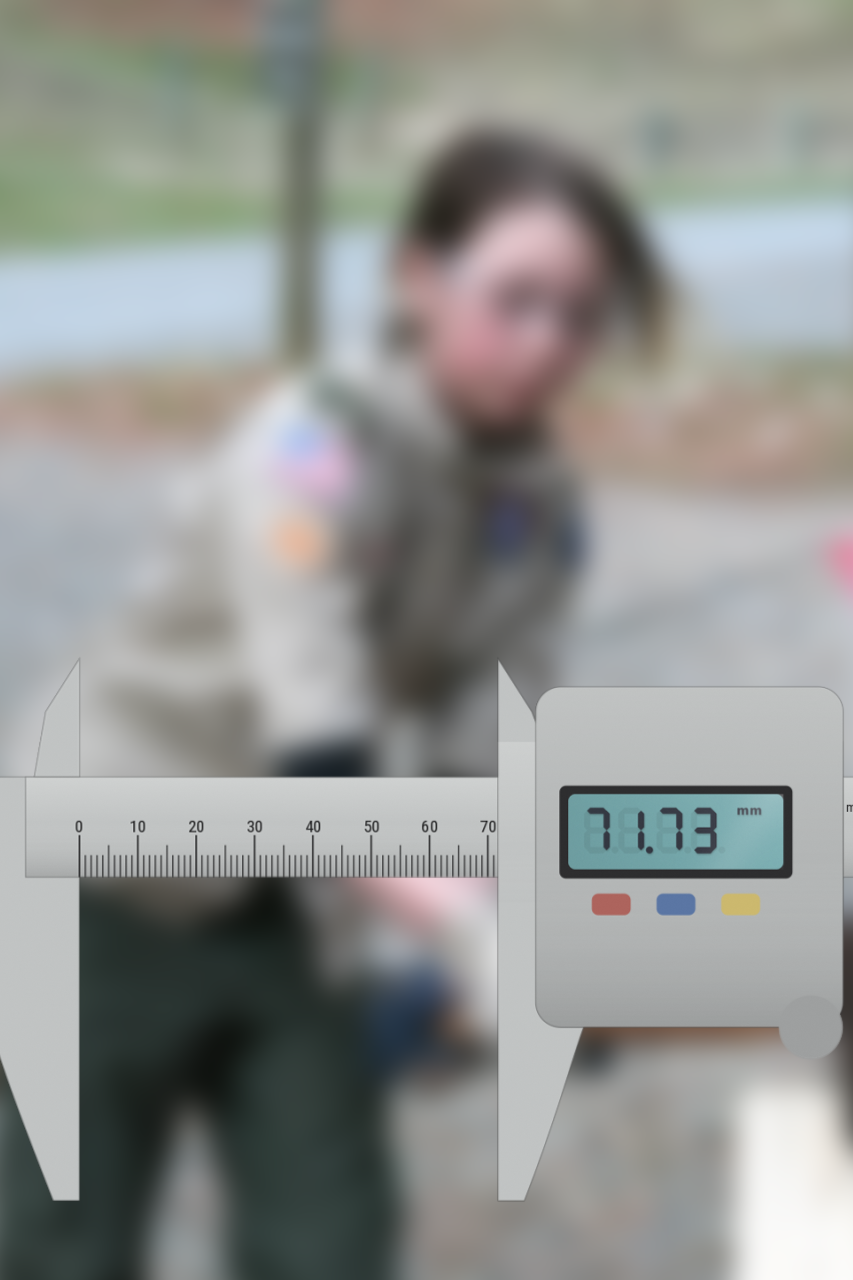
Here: 71.73 mm
